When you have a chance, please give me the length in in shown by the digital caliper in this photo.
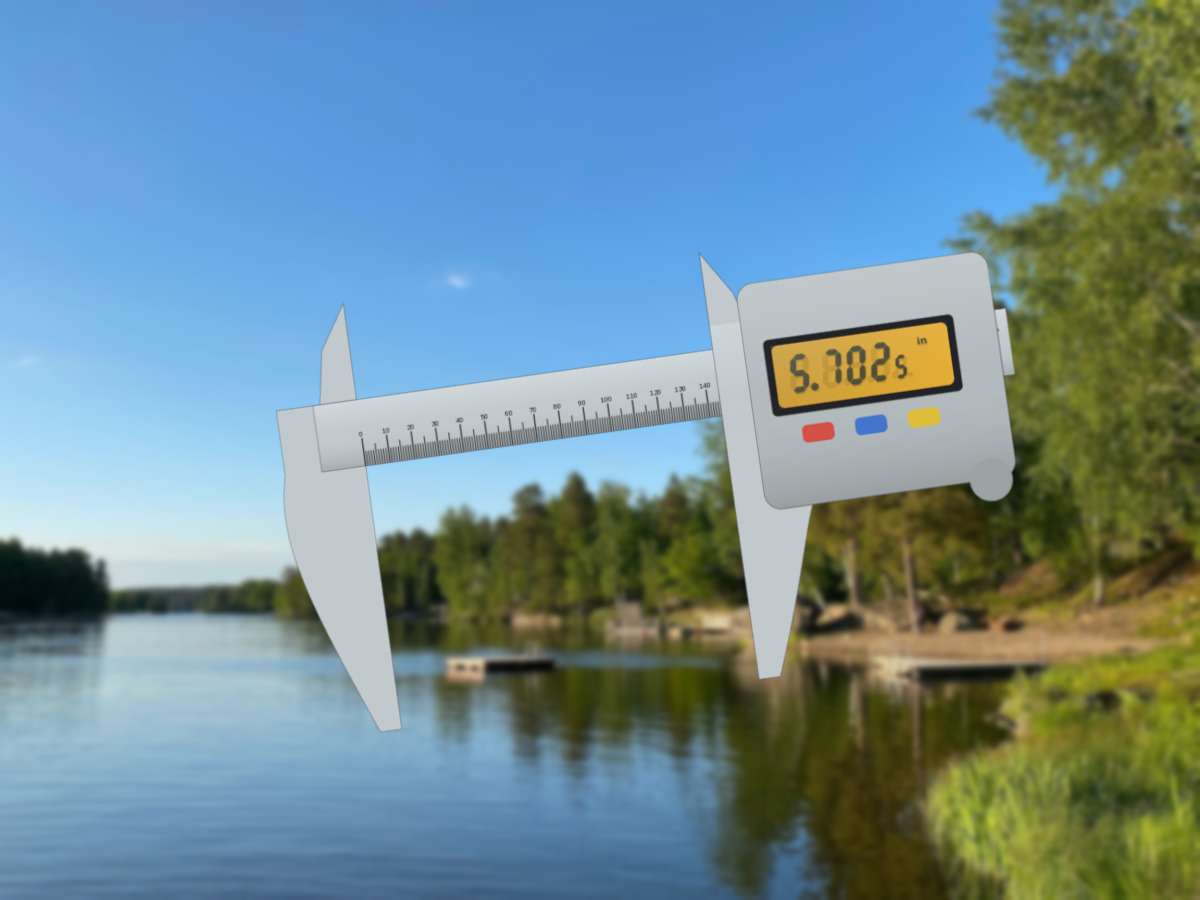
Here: 5.7025 in
